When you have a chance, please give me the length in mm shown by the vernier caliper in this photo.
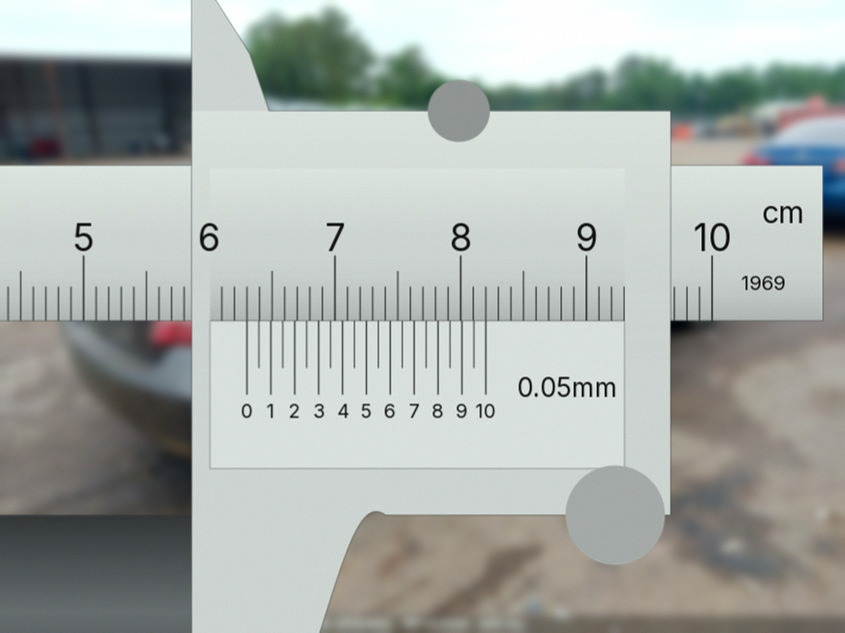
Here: 63.0 mm
